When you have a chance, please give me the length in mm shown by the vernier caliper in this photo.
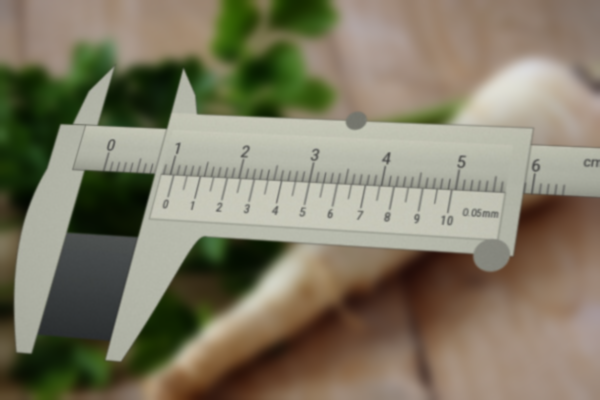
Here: 10.5 mm
